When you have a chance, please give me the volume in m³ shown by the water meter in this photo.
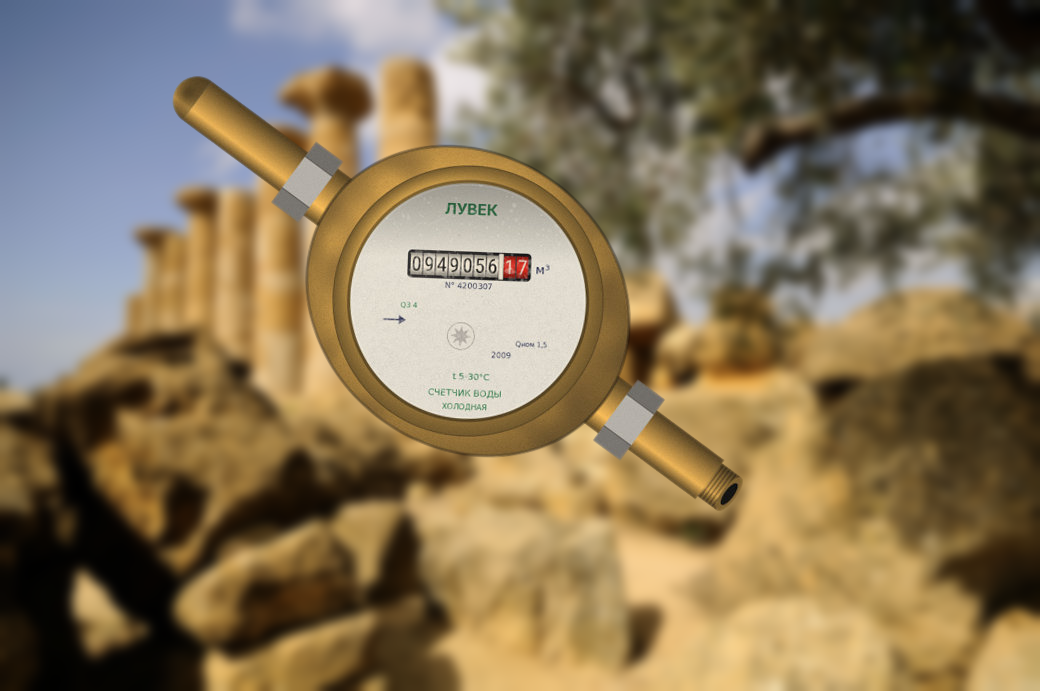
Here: 949056.17 m³
